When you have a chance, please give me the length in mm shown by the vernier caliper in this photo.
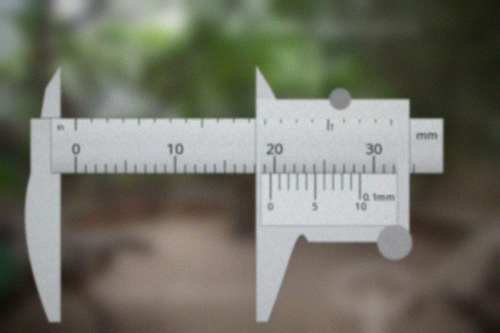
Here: 19.6 mm
